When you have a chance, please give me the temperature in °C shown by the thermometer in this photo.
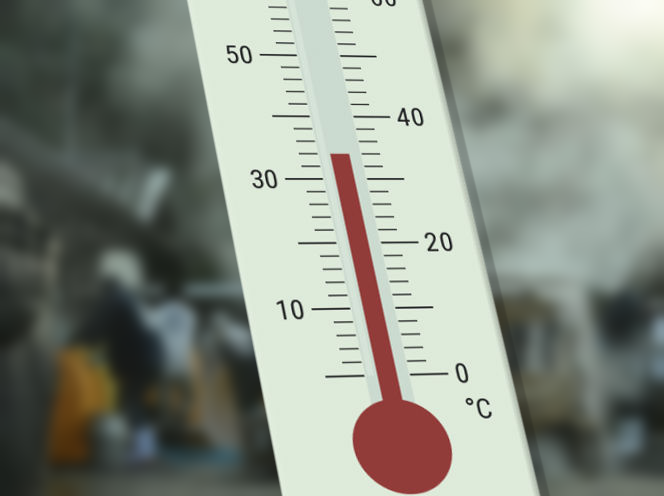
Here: 34 °C
